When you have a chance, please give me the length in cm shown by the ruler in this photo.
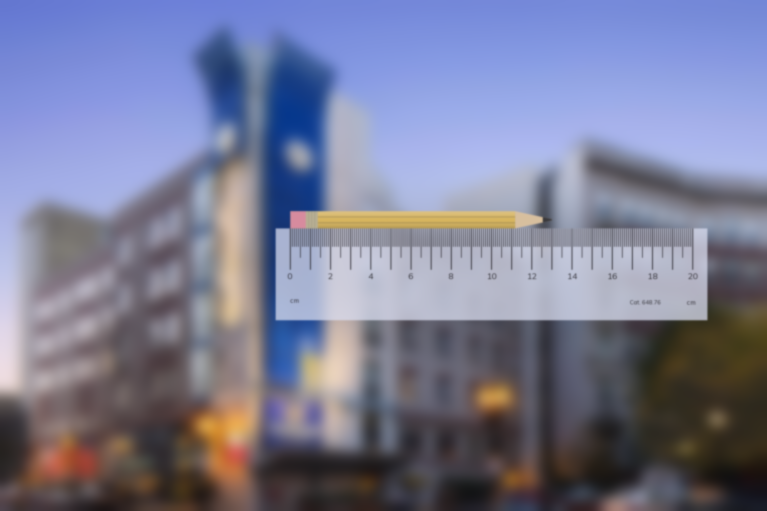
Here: 13 cm
